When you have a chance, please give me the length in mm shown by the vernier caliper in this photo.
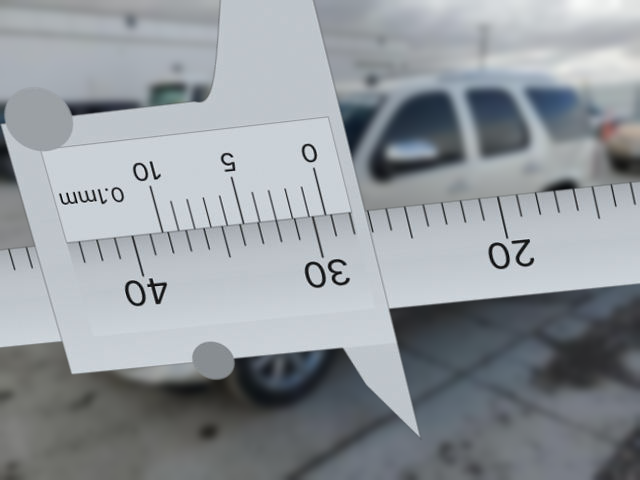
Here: 29.3 mm
